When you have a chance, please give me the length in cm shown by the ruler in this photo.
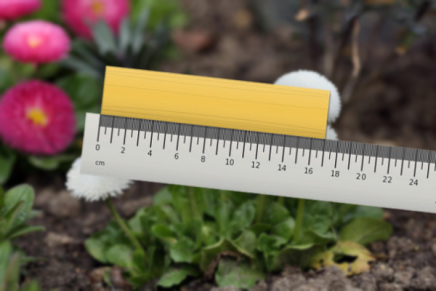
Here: 17 cm
